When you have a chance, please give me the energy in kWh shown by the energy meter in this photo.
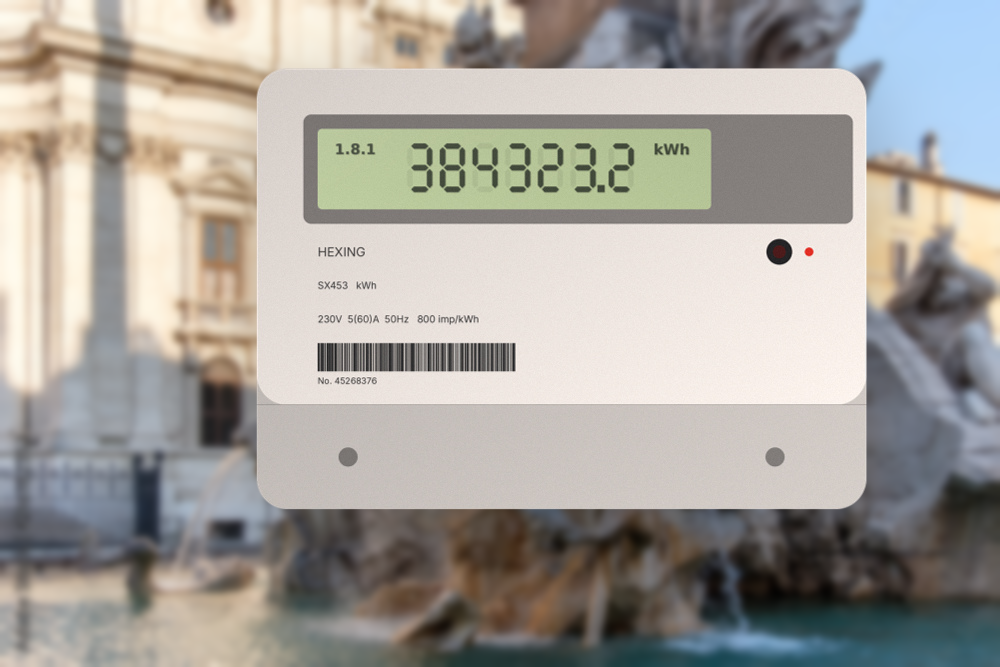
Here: 384323.2 kWh
